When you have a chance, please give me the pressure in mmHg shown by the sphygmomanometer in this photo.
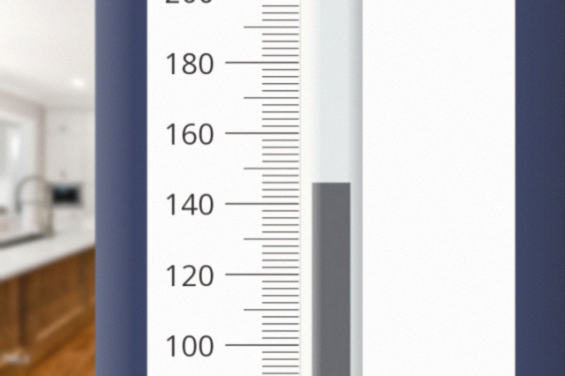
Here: 146 mmHg
